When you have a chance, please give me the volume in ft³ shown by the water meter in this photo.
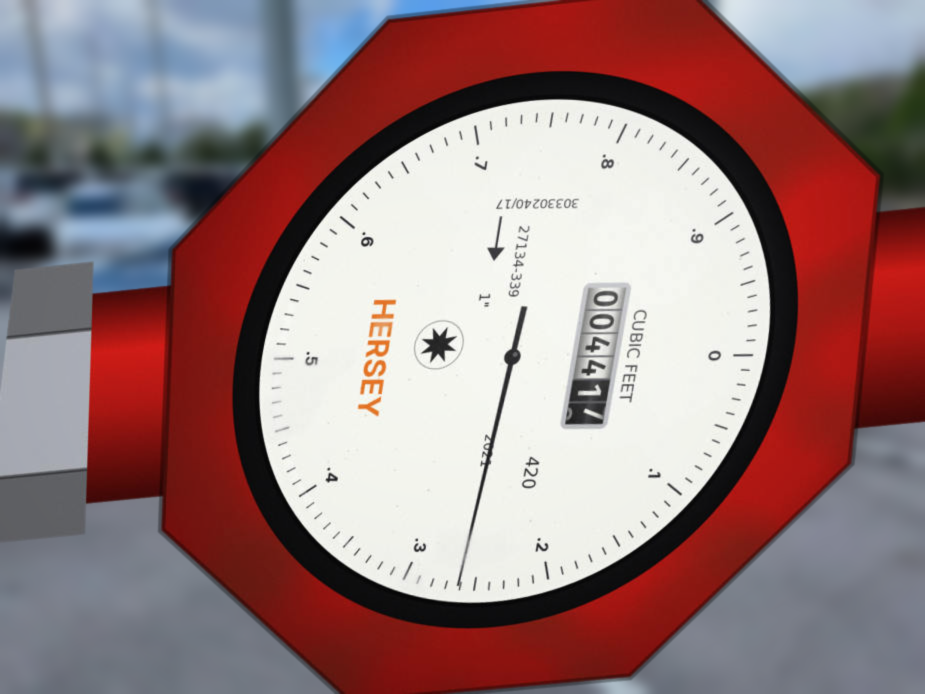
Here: 4417.26 ft³
